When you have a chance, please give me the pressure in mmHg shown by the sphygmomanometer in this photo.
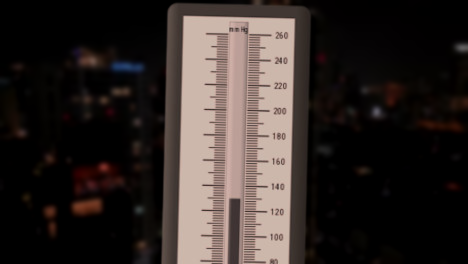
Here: 130 mmHg
